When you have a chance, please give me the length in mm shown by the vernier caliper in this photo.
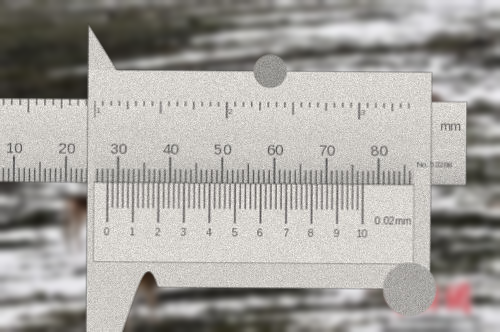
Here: 28.0 mm
